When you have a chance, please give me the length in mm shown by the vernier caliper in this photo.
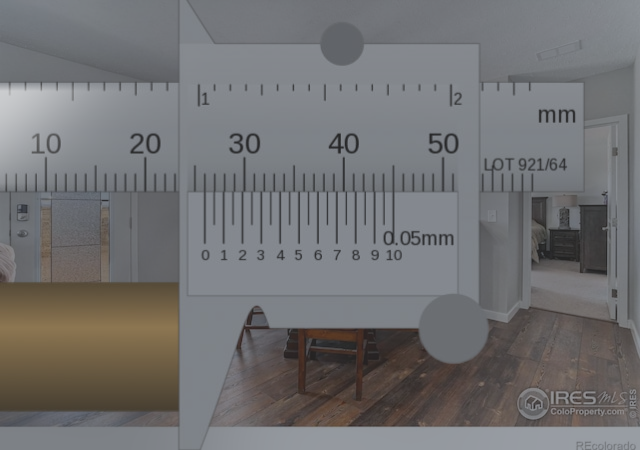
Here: 26.0 mm
